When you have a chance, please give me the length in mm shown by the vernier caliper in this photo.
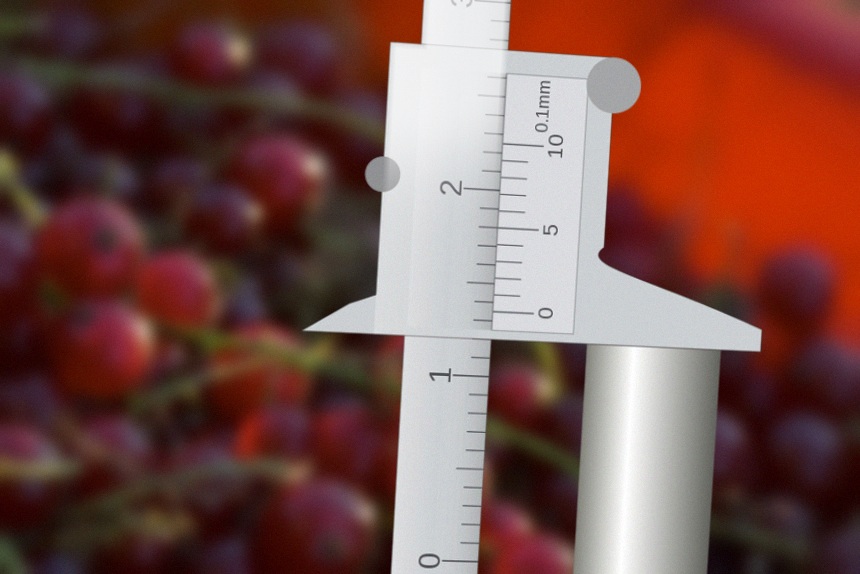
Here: 13.5 mm
